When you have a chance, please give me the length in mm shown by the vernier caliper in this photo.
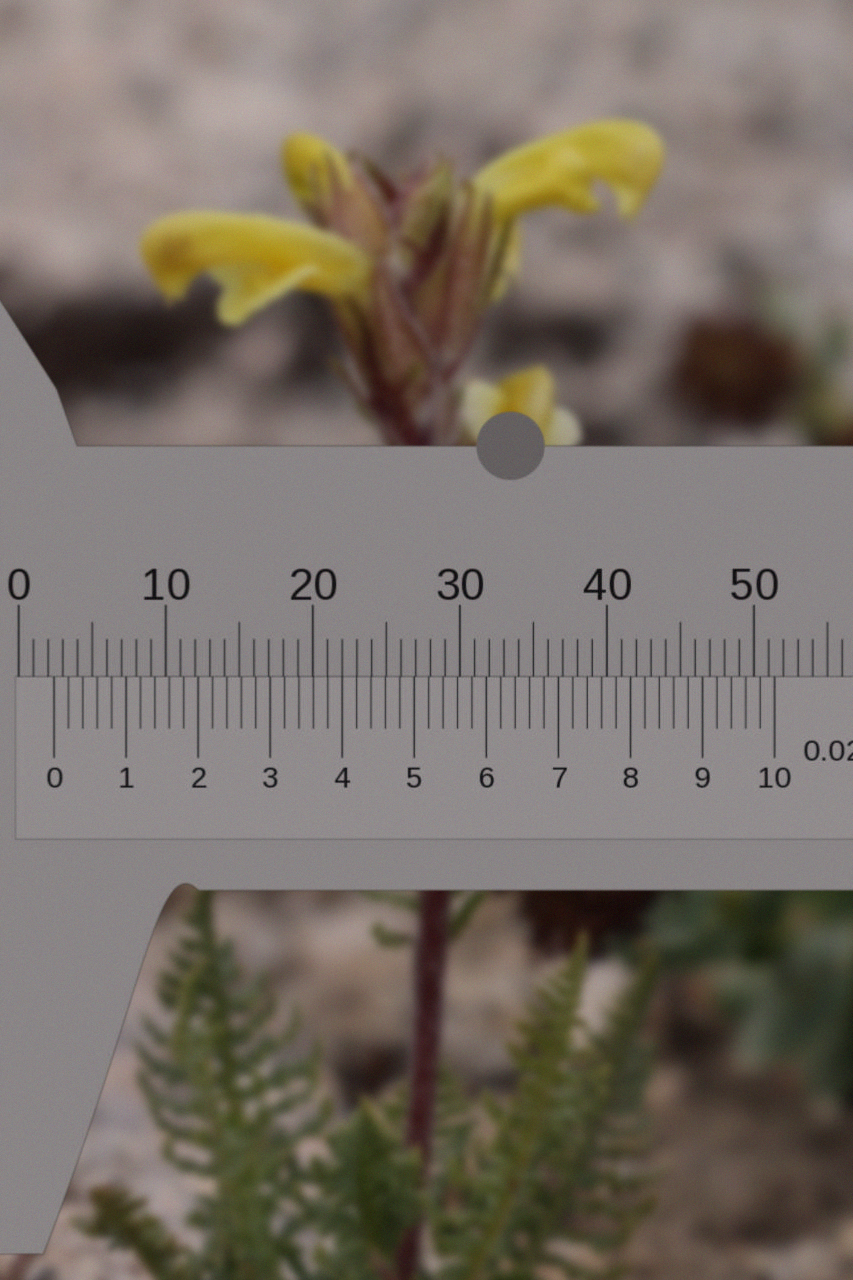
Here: 2.4 mm
